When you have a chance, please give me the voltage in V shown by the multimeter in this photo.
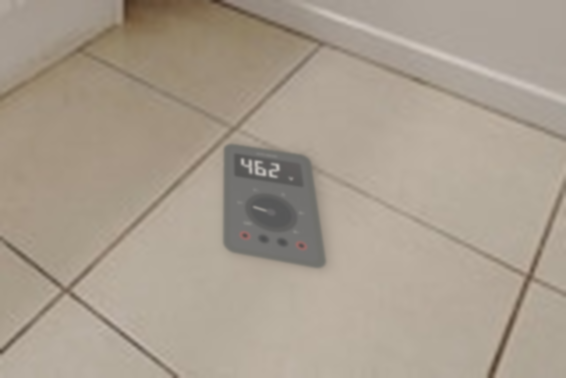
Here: 462 V
